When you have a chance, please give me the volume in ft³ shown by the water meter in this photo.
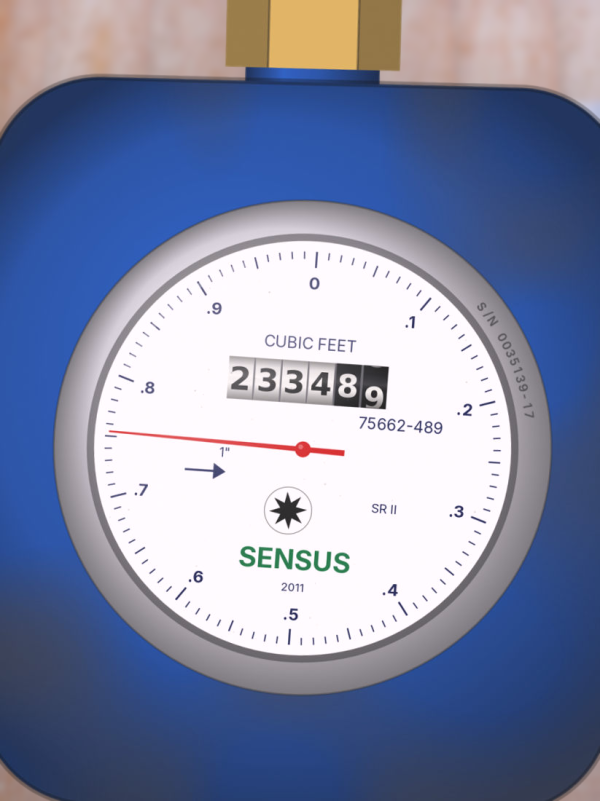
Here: 233488.75 ft³
